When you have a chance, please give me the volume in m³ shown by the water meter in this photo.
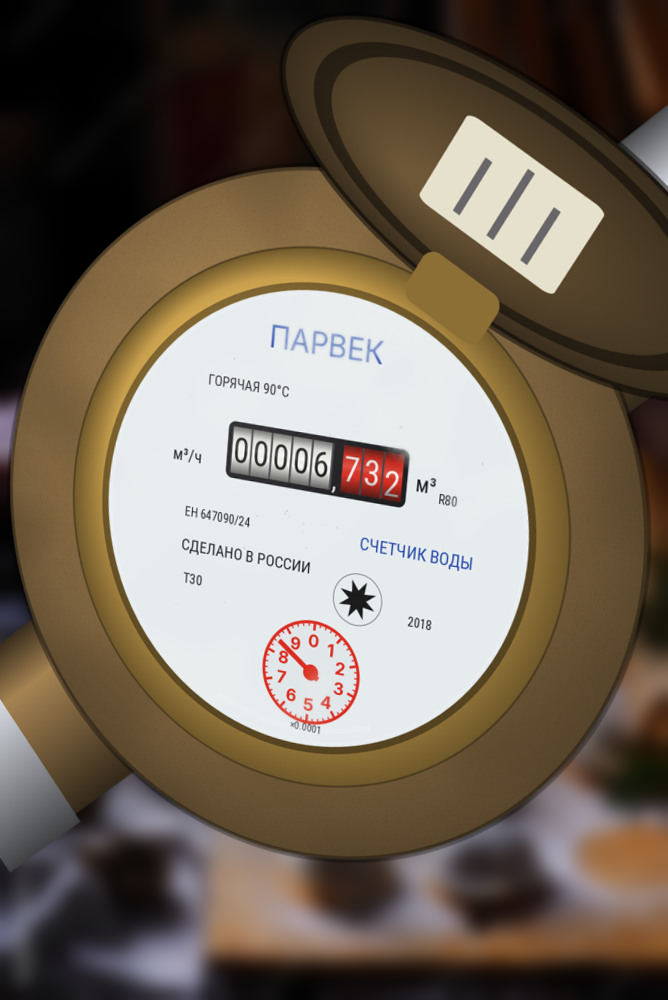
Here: 6.7318 m³
